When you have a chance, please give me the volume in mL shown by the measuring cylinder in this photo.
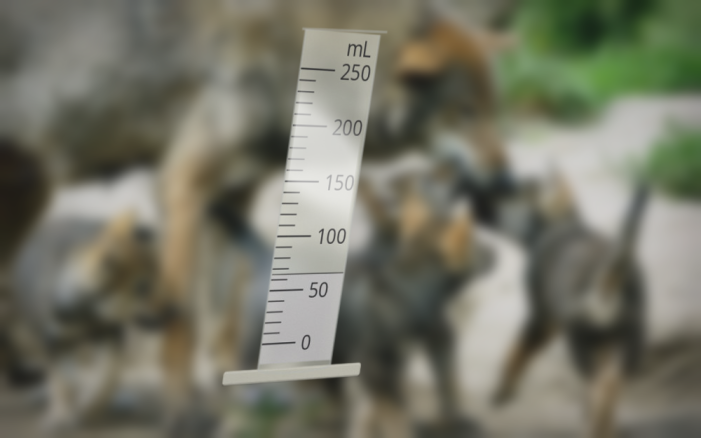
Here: 65 mL
